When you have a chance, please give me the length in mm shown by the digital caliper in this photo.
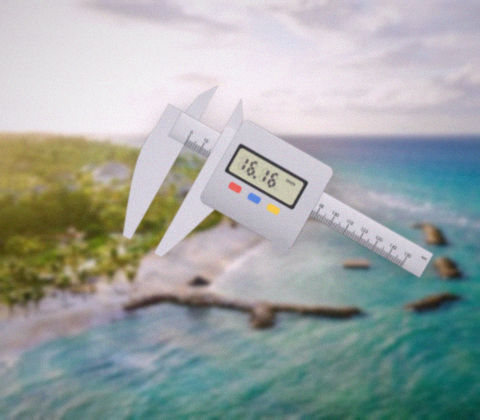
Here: 16.16 mm
